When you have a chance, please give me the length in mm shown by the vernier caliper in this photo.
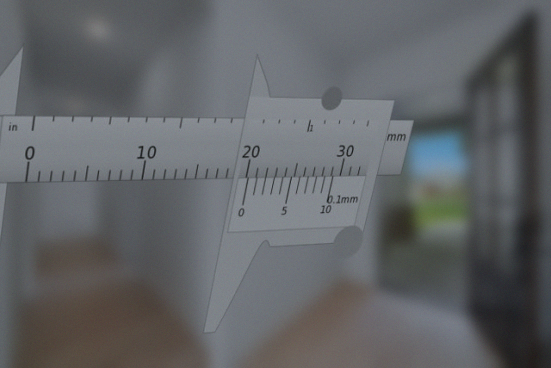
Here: 20.2 mm
